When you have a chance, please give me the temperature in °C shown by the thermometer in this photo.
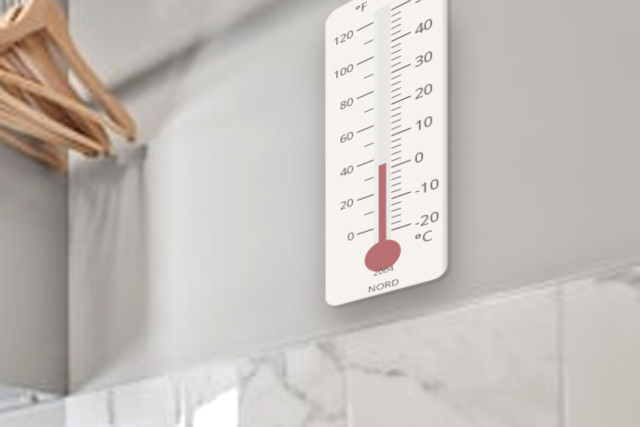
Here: 2 °C
